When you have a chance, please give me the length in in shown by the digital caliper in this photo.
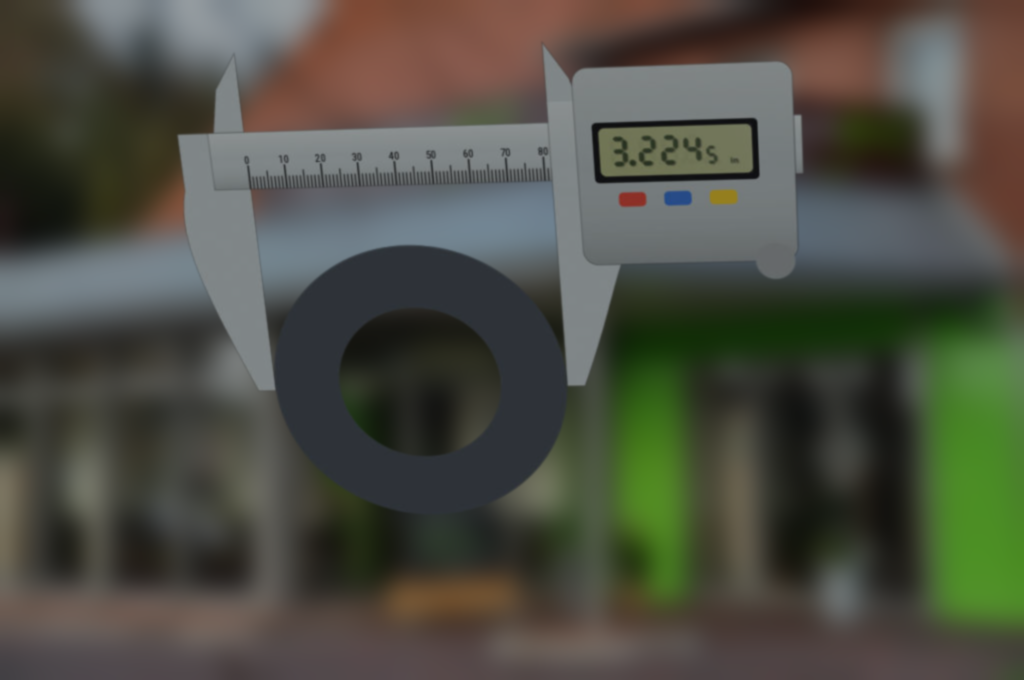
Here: 3.2245 in
